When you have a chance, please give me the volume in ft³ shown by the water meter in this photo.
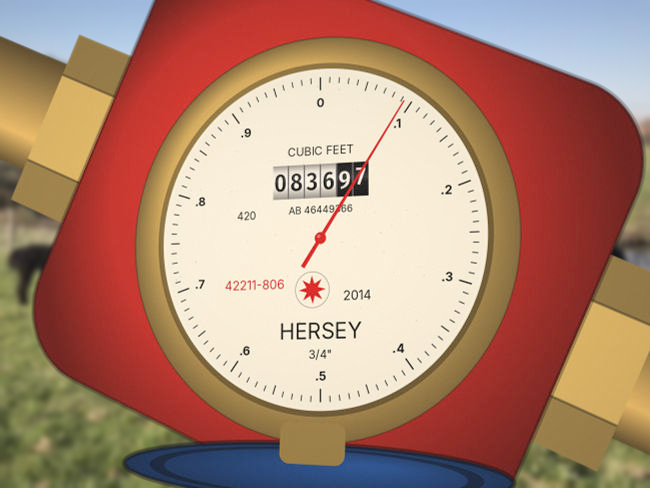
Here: 83697.09 ft³
